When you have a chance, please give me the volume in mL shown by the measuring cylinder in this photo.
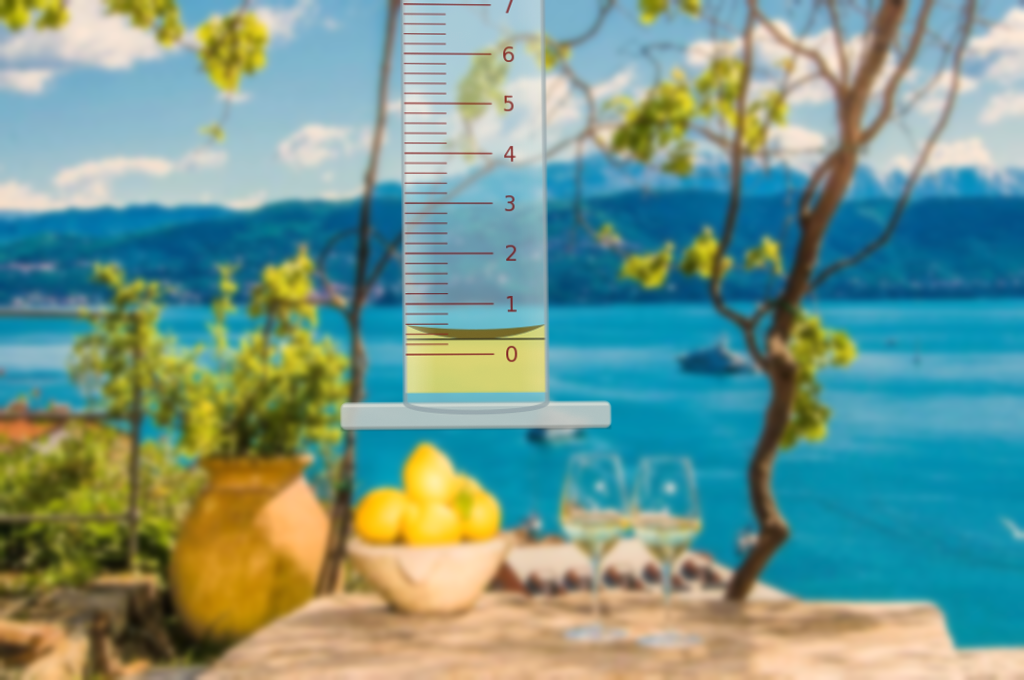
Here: 0.3 mL
